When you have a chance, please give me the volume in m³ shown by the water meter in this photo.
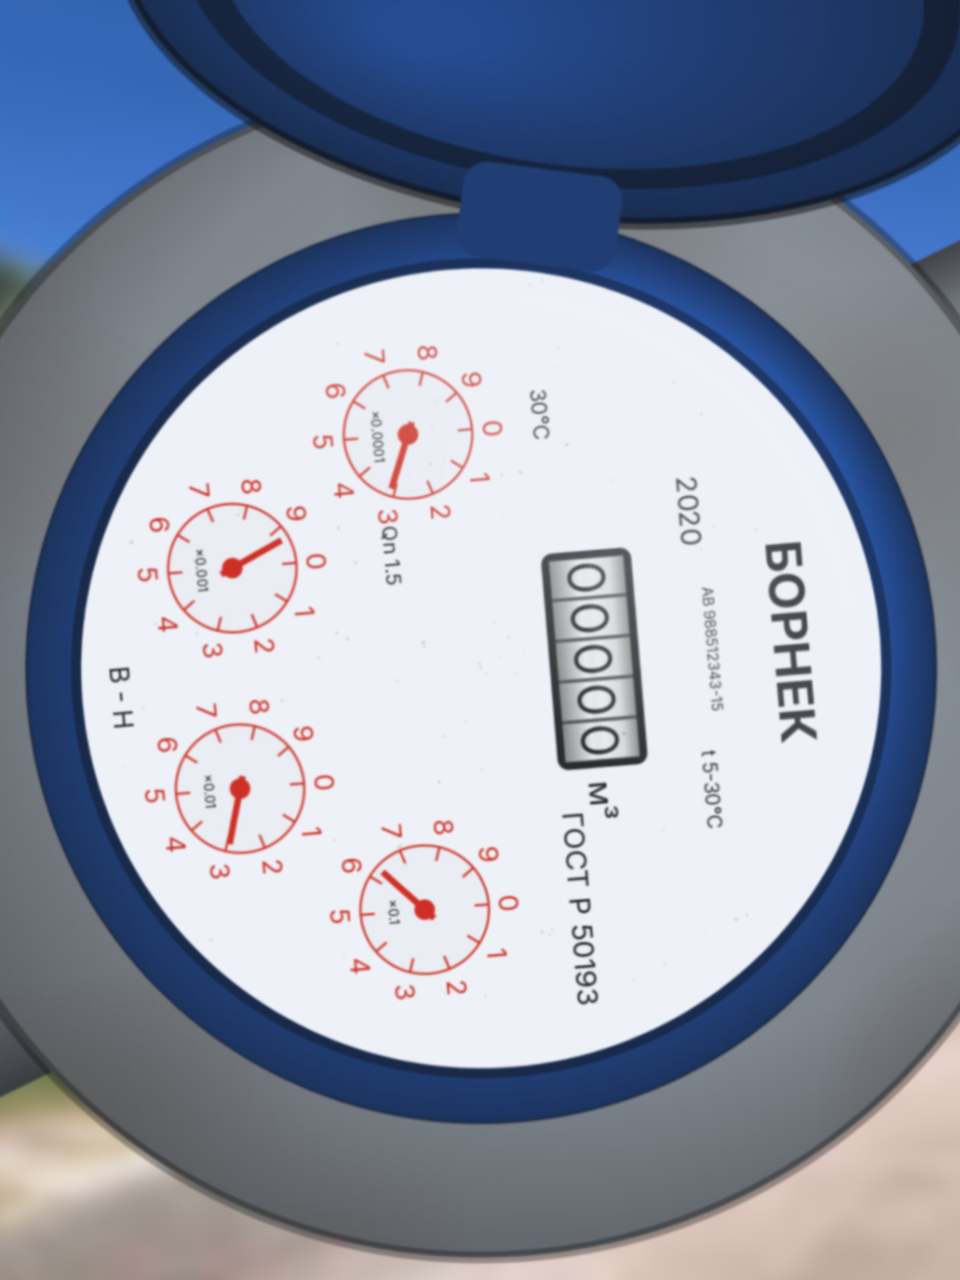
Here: 0.6293 m³
